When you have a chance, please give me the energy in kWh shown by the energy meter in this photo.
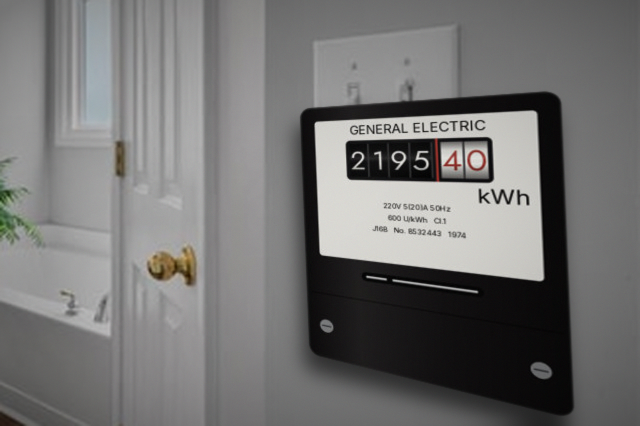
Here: 2195.40 kWh
